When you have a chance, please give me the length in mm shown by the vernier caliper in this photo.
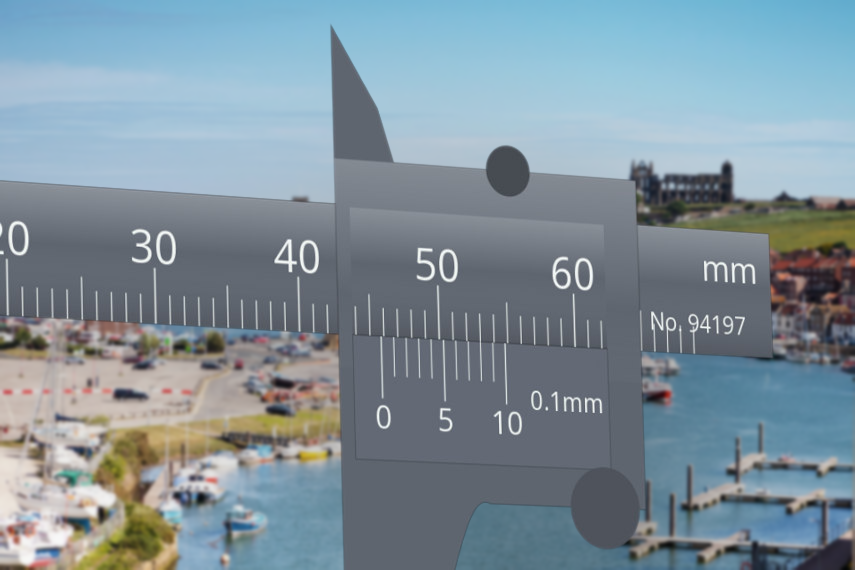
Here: 45.8 mm
